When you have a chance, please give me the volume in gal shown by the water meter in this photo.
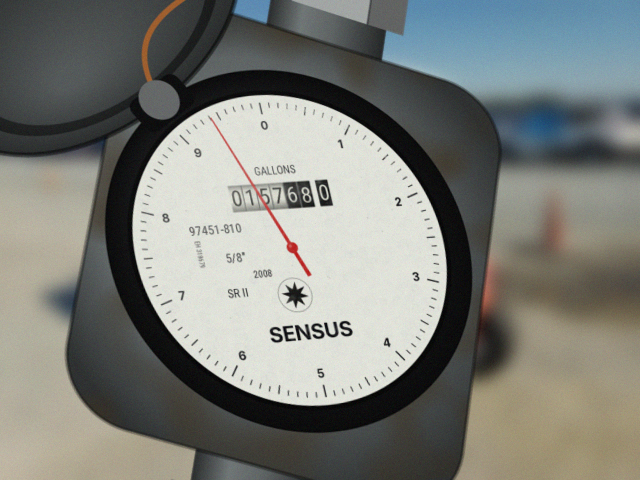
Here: 157679.4 gal
